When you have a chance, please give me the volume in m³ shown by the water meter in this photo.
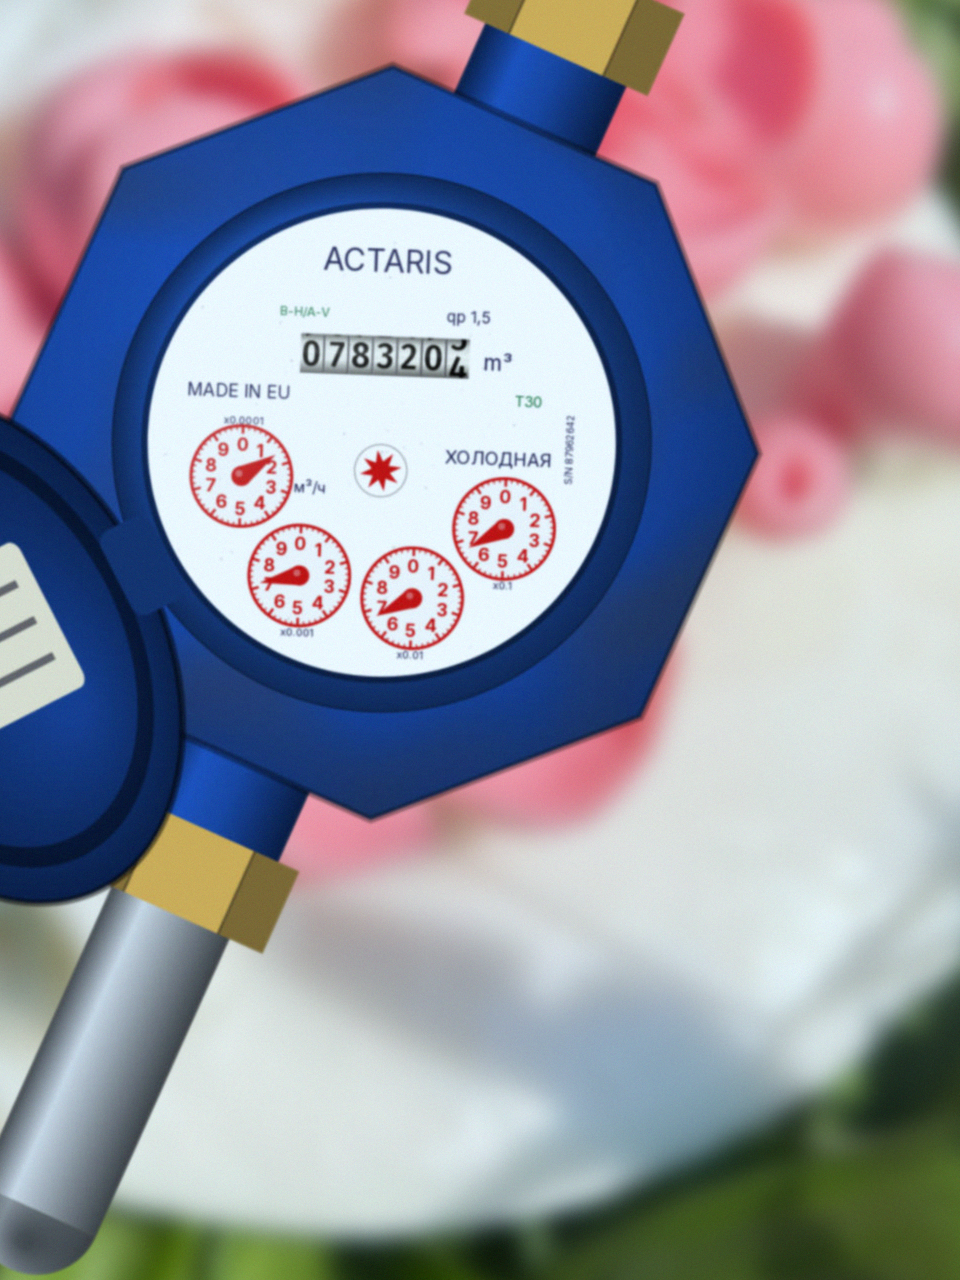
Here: 783203.6671 m³
